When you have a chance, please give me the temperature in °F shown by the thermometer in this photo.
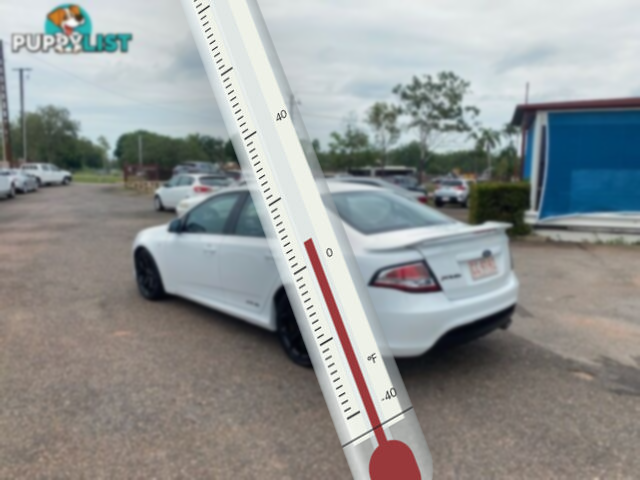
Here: 6 °F
